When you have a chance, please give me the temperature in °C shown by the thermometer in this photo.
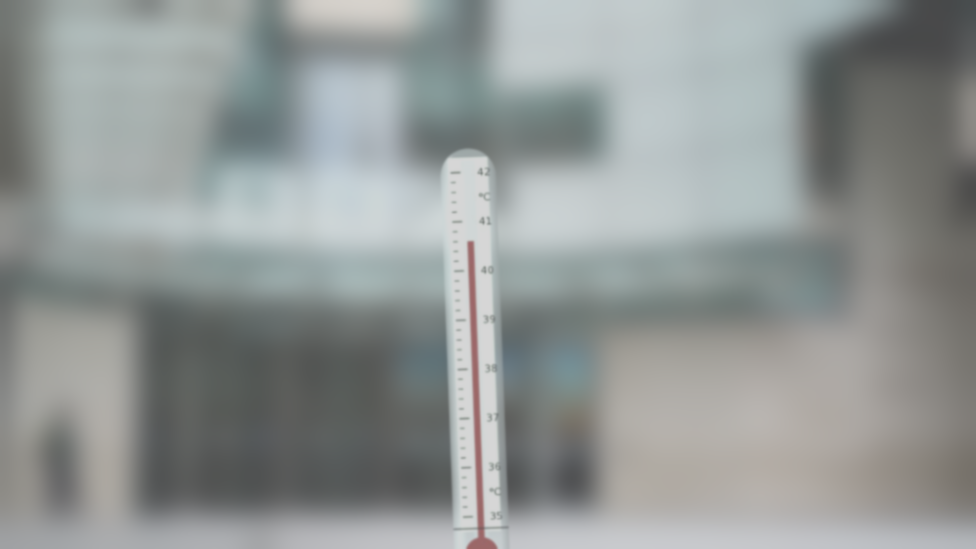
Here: 40.6 °C
